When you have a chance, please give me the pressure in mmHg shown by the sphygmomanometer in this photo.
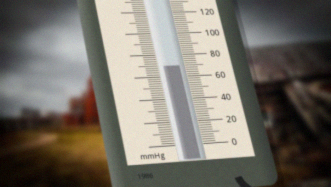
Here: 70 mmHg
